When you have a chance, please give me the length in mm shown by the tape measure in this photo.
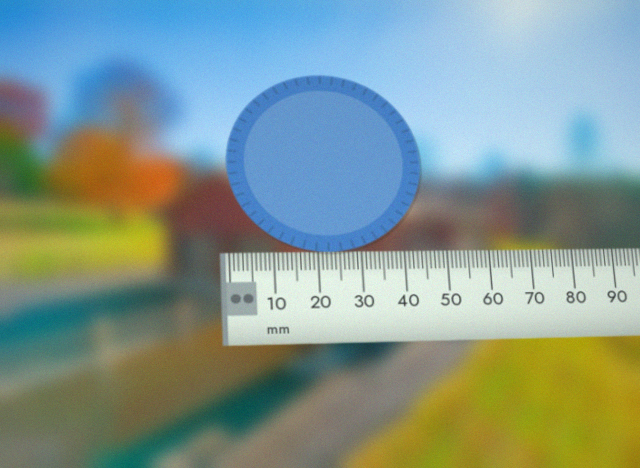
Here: 45 mm
